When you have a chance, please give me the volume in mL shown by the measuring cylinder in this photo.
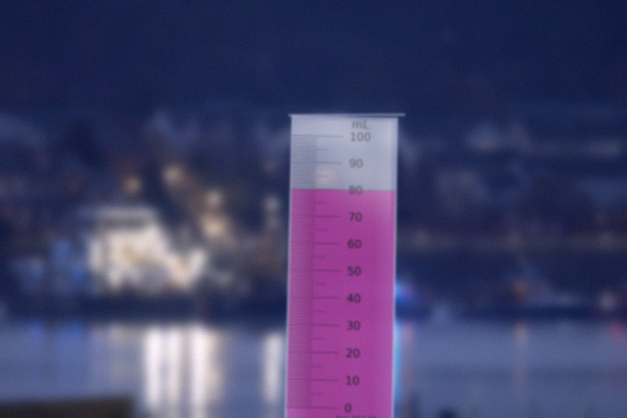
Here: 80 mL
